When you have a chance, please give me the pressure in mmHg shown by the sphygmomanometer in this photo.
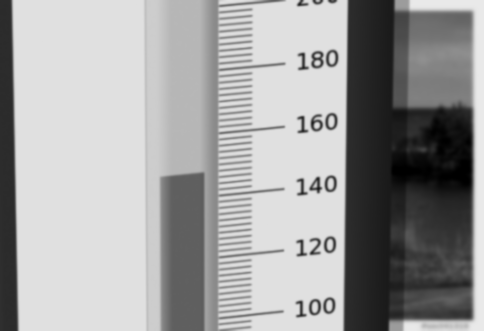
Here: 148 mmHg
